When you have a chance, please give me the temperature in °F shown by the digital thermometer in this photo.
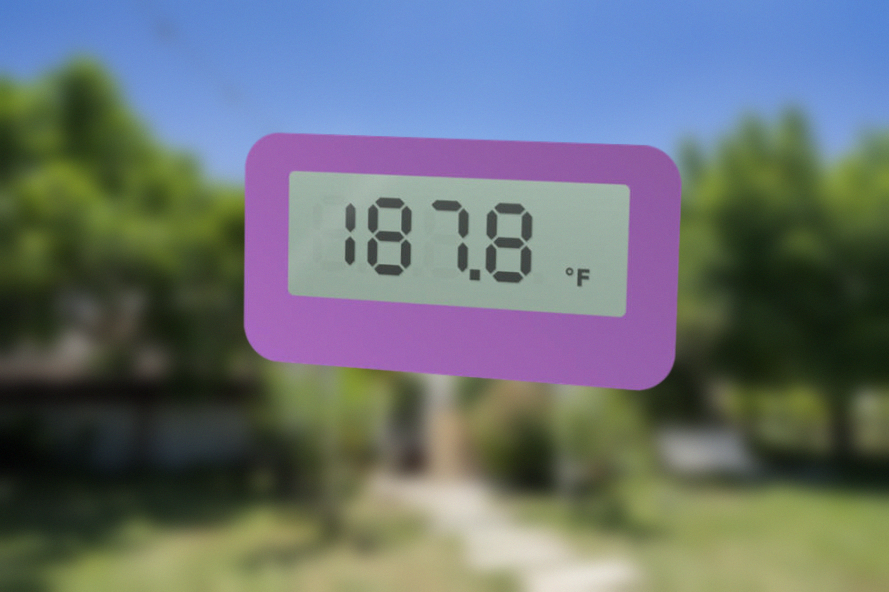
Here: 187.8 °F
